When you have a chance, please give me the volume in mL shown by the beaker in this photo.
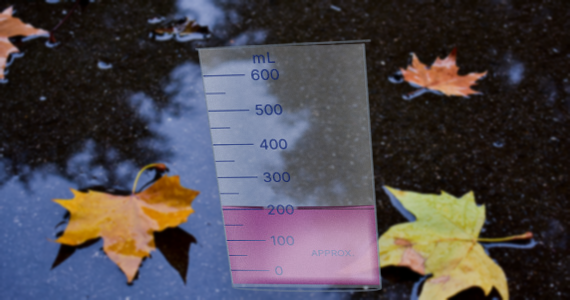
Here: 200 mL
